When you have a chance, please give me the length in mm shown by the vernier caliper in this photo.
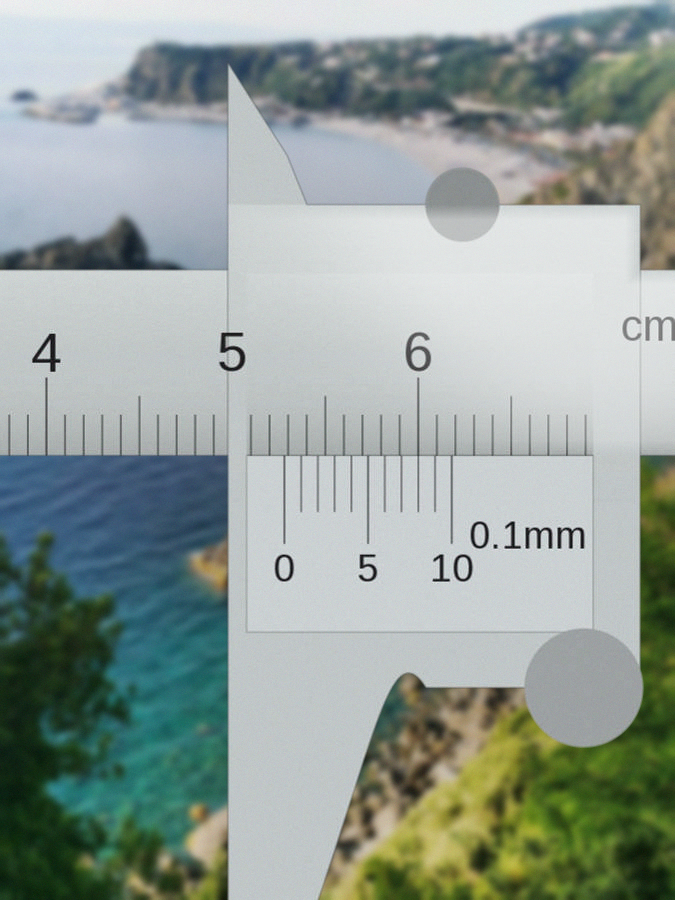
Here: 52.8 mm
